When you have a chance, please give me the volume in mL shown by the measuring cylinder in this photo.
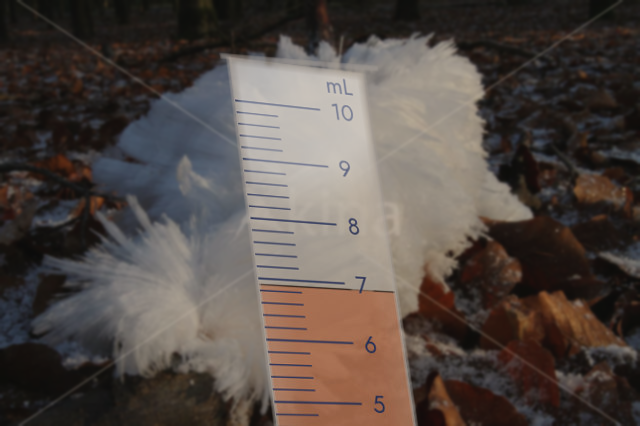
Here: 6.9 mL
